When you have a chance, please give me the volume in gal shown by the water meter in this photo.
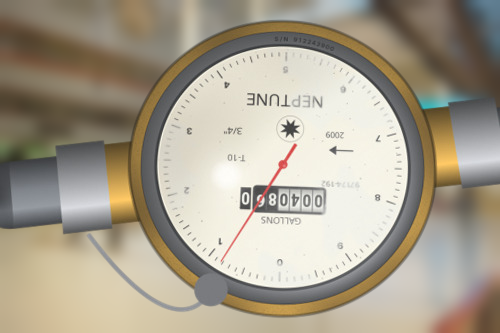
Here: 40860.8 gal
